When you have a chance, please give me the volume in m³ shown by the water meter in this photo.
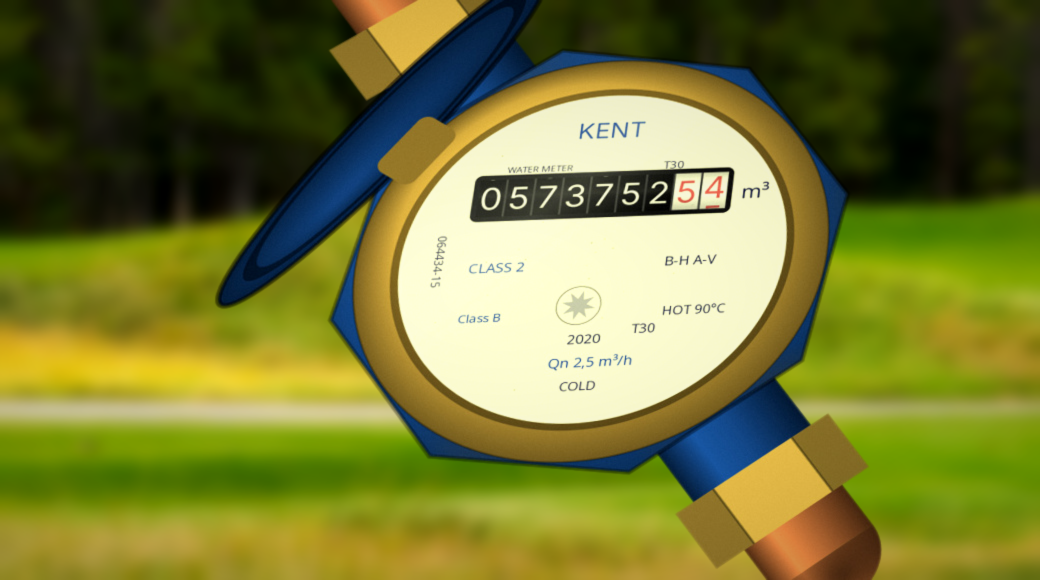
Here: 573752.54 m³
